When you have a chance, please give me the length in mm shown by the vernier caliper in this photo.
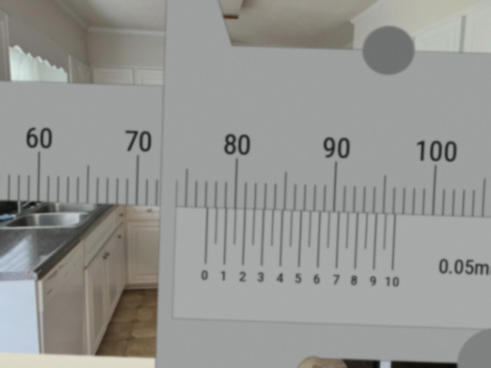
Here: 77.2 mm
